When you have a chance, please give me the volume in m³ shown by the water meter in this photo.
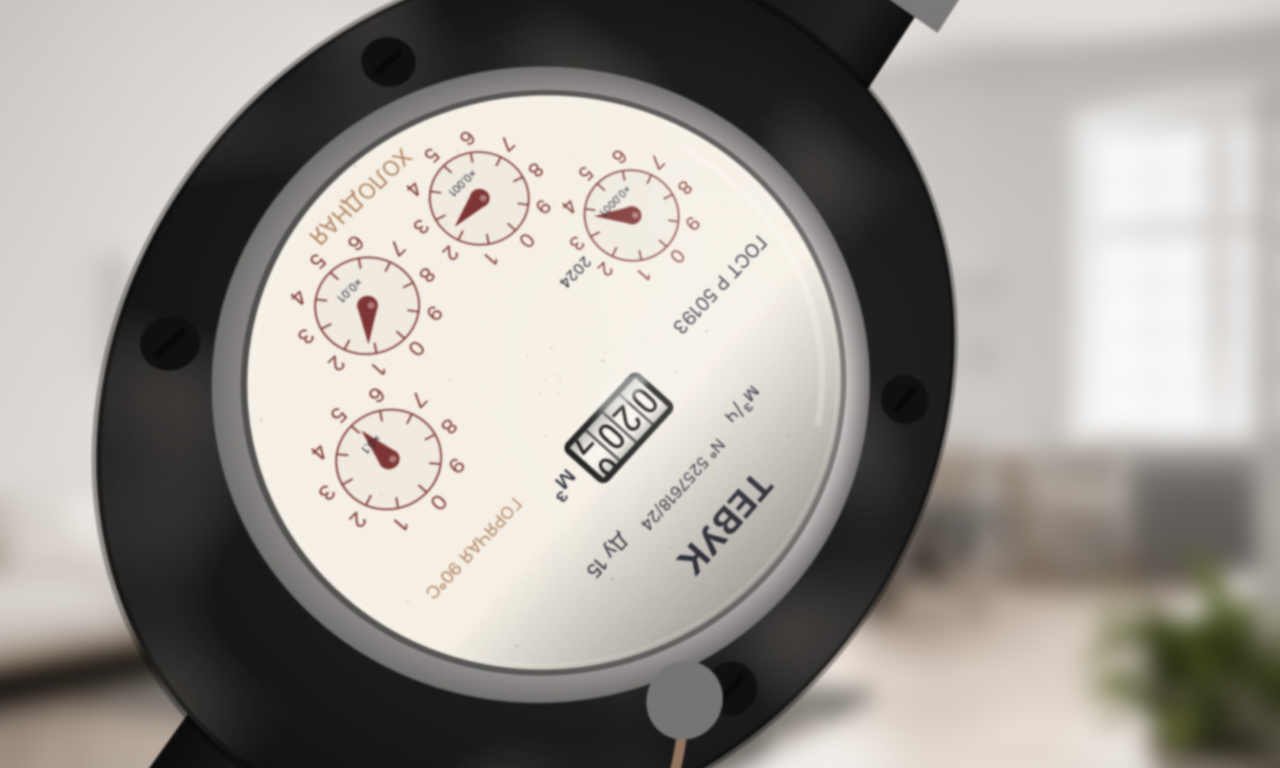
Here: 206.5123 m³
